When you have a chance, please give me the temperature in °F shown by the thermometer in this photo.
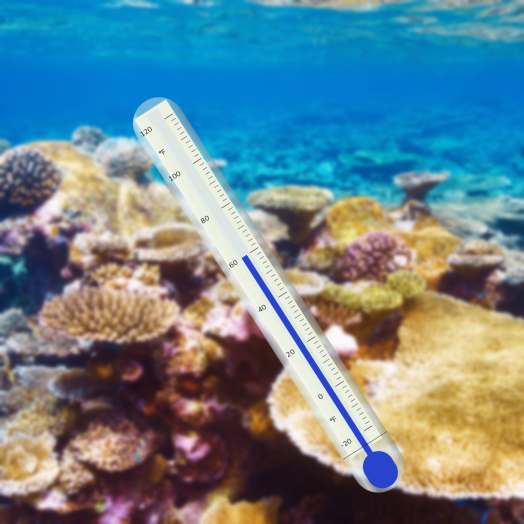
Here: 60 °F
